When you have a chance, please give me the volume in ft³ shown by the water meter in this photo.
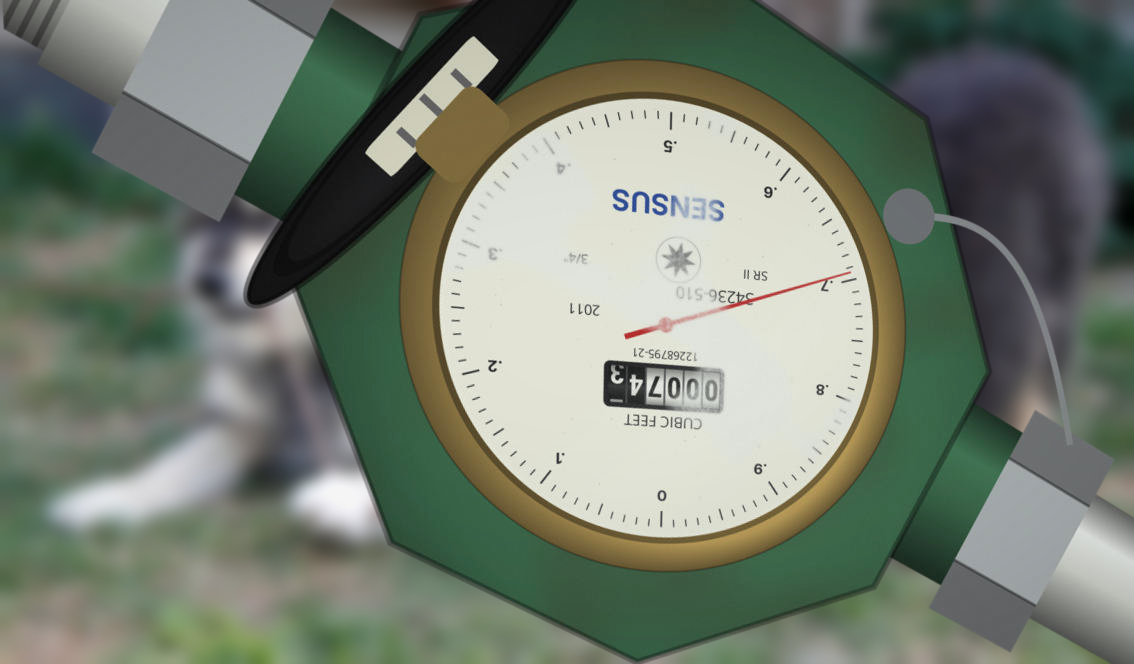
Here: 742.69 ft³
